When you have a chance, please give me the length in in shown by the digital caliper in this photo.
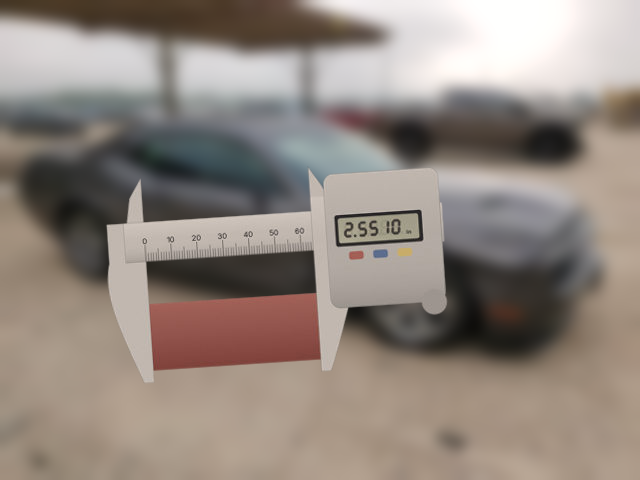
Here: 2.5510 in
